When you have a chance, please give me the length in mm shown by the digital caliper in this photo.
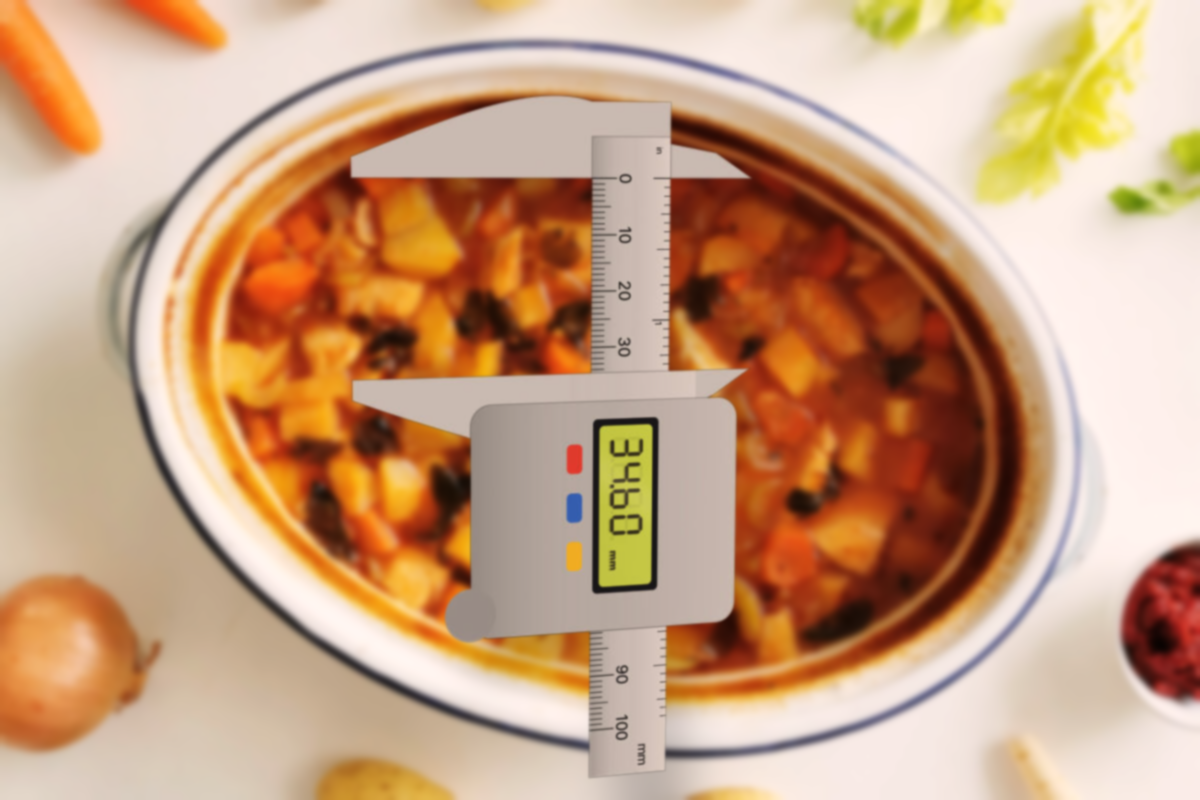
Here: 34.60 mm
